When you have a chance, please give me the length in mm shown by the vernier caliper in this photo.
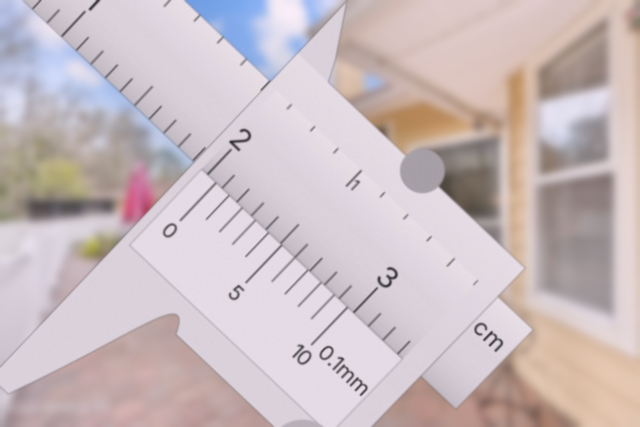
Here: 20.6 mm
